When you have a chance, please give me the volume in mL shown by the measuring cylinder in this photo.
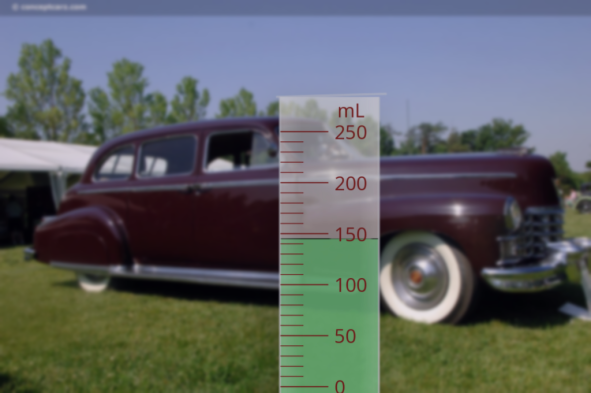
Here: 145 mL
